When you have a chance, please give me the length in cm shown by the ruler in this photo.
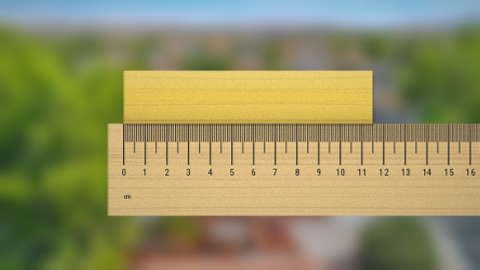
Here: 11.5 cm
